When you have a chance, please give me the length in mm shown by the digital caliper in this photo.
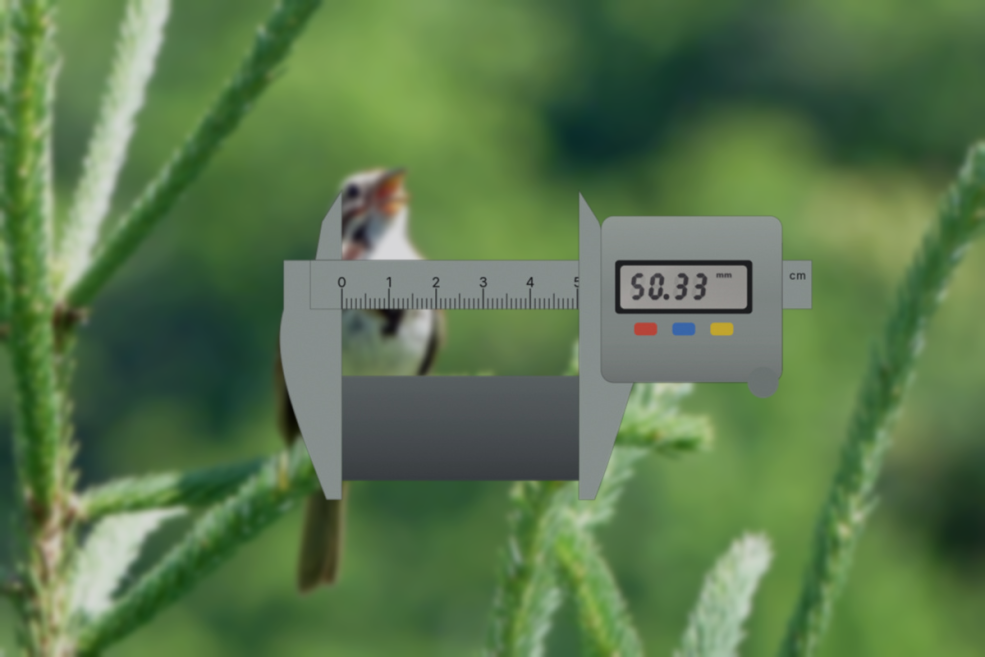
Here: 50.33 mm
